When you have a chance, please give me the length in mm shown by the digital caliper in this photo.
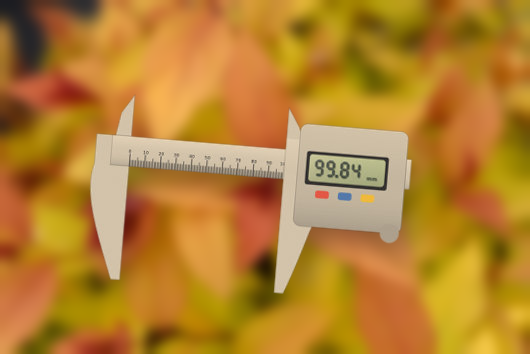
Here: 99.84 mm
